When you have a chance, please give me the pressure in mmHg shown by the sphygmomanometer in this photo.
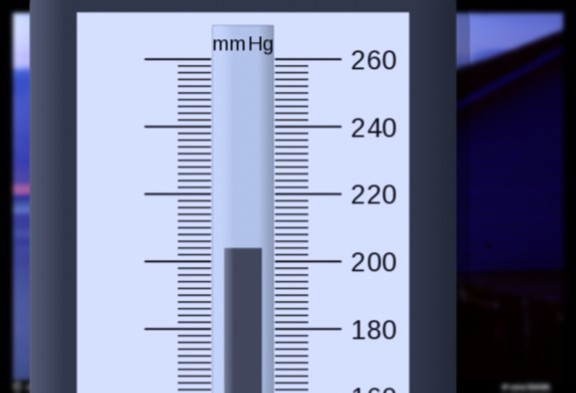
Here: 204 mmHg
